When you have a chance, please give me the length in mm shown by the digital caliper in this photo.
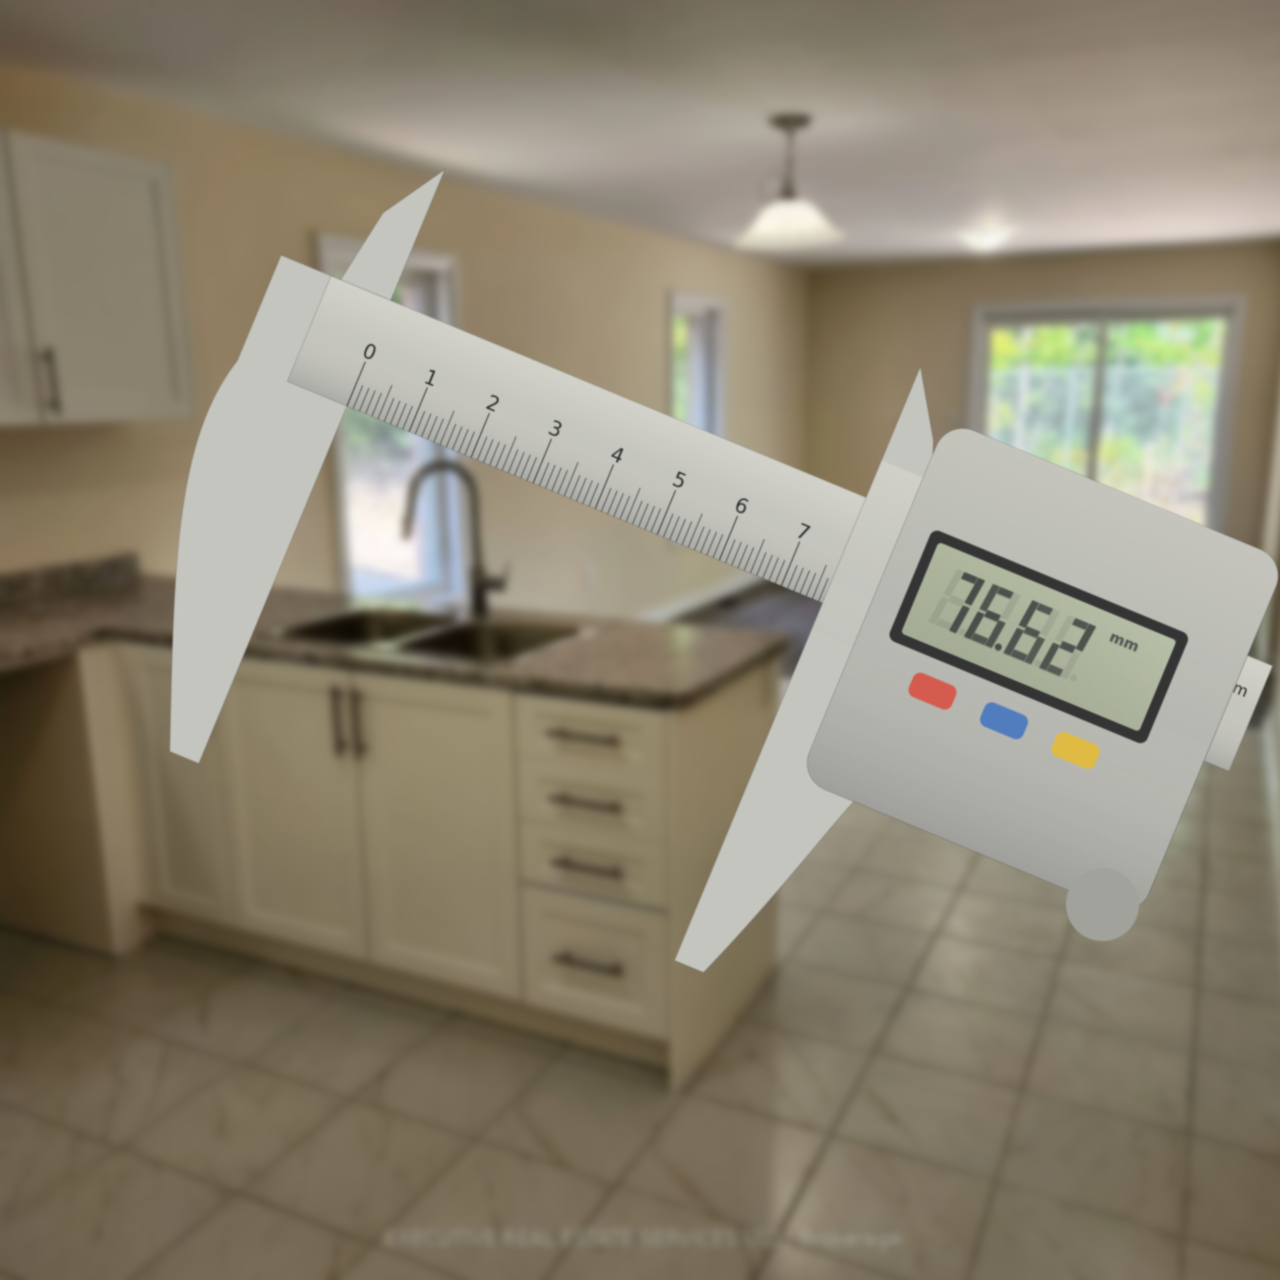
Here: 76.62 mm
